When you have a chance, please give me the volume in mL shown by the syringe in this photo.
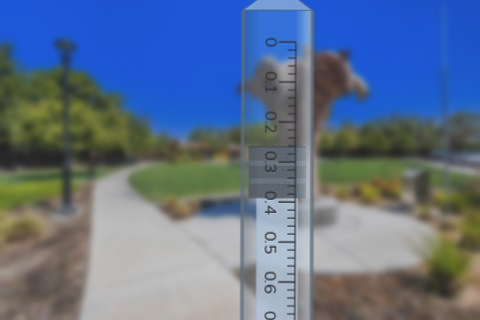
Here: 0.26 mL
